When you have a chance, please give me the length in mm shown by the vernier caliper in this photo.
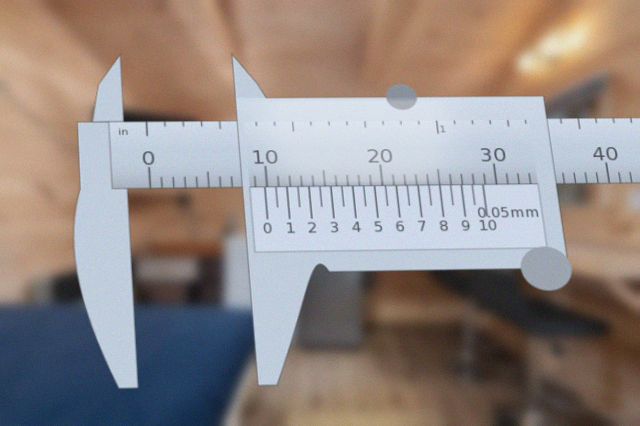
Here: 9.8 mm
